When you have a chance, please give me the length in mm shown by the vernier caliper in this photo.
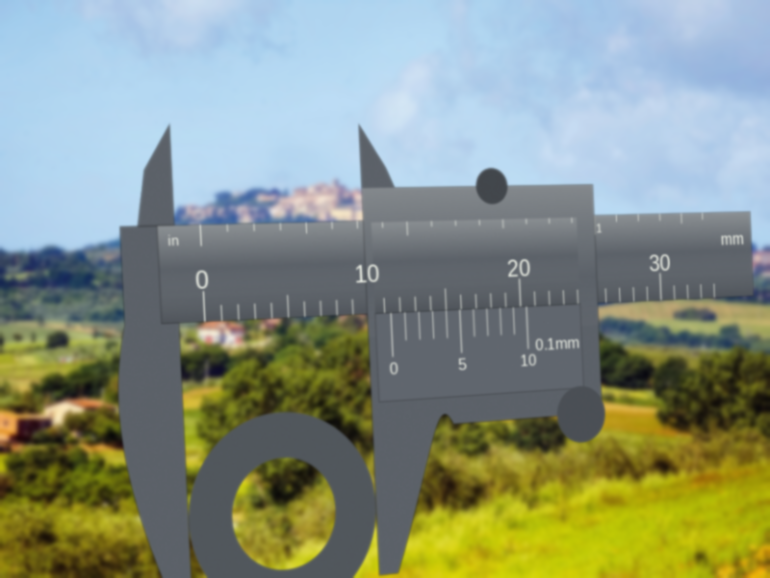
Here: 11.4 mm
